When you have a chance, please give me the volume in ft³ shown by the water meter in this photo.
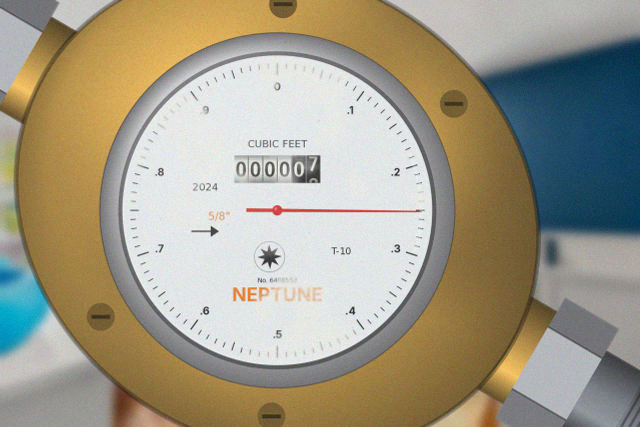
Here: 7.25 ft³
